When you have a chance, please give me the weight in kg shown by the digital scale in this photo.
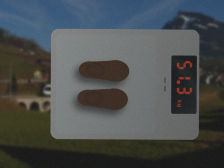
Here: 51.3 kg
